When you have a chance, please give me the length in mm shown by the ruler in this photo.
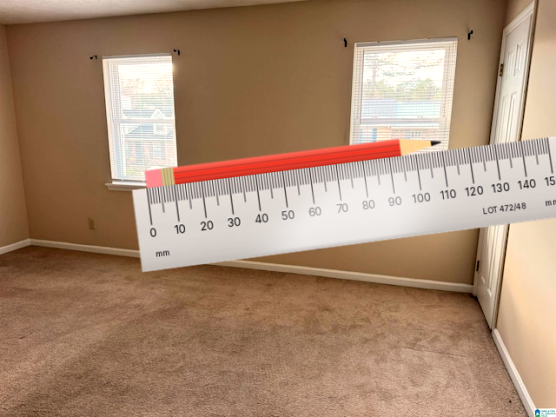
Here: 110 mm
